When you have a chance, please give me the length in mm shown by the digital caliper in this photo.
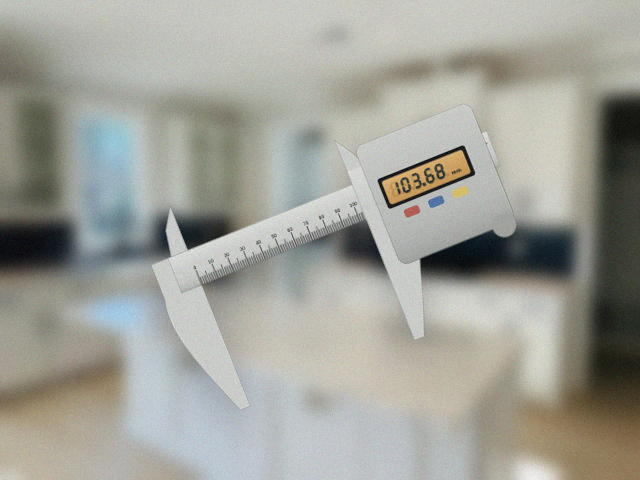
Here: 103.68 mm
